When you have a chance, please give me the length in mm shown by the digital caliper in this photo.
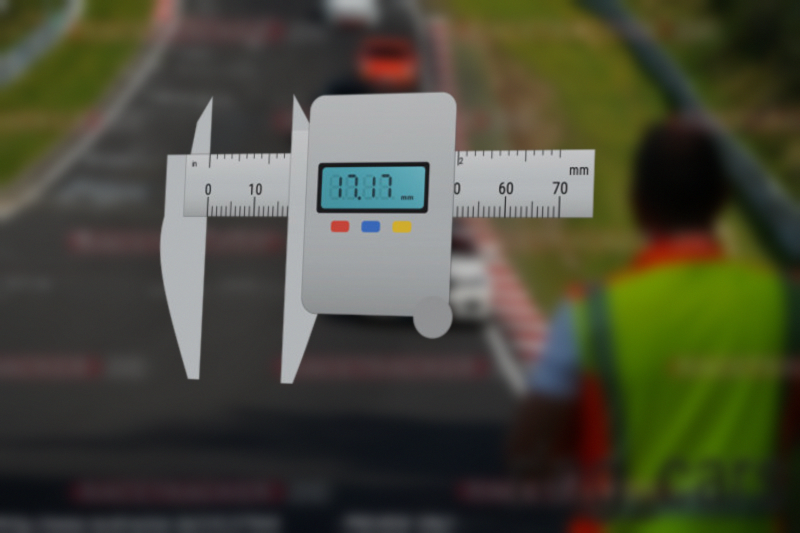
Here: 17.17 mm
